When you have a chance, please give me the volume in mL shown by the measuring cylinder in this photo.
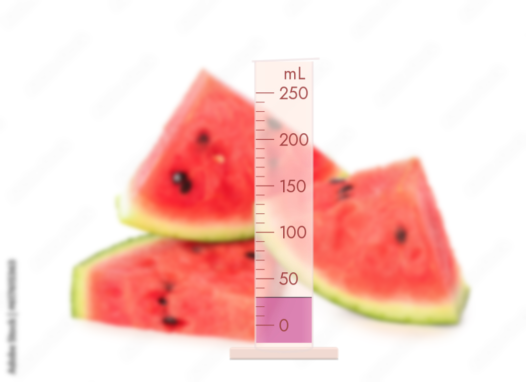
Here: 30 mL
